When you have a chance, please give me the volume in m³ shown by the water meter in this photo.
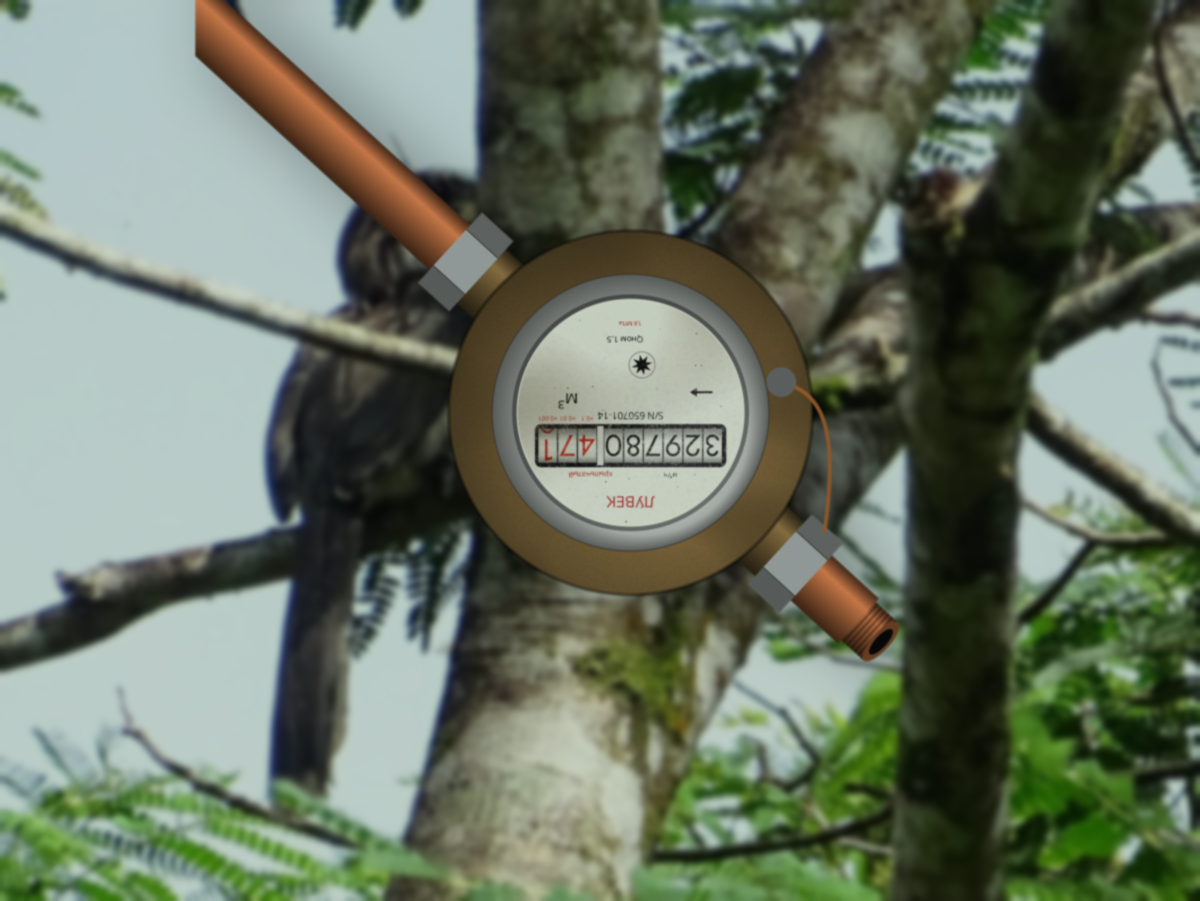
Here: 329780.471 m³
